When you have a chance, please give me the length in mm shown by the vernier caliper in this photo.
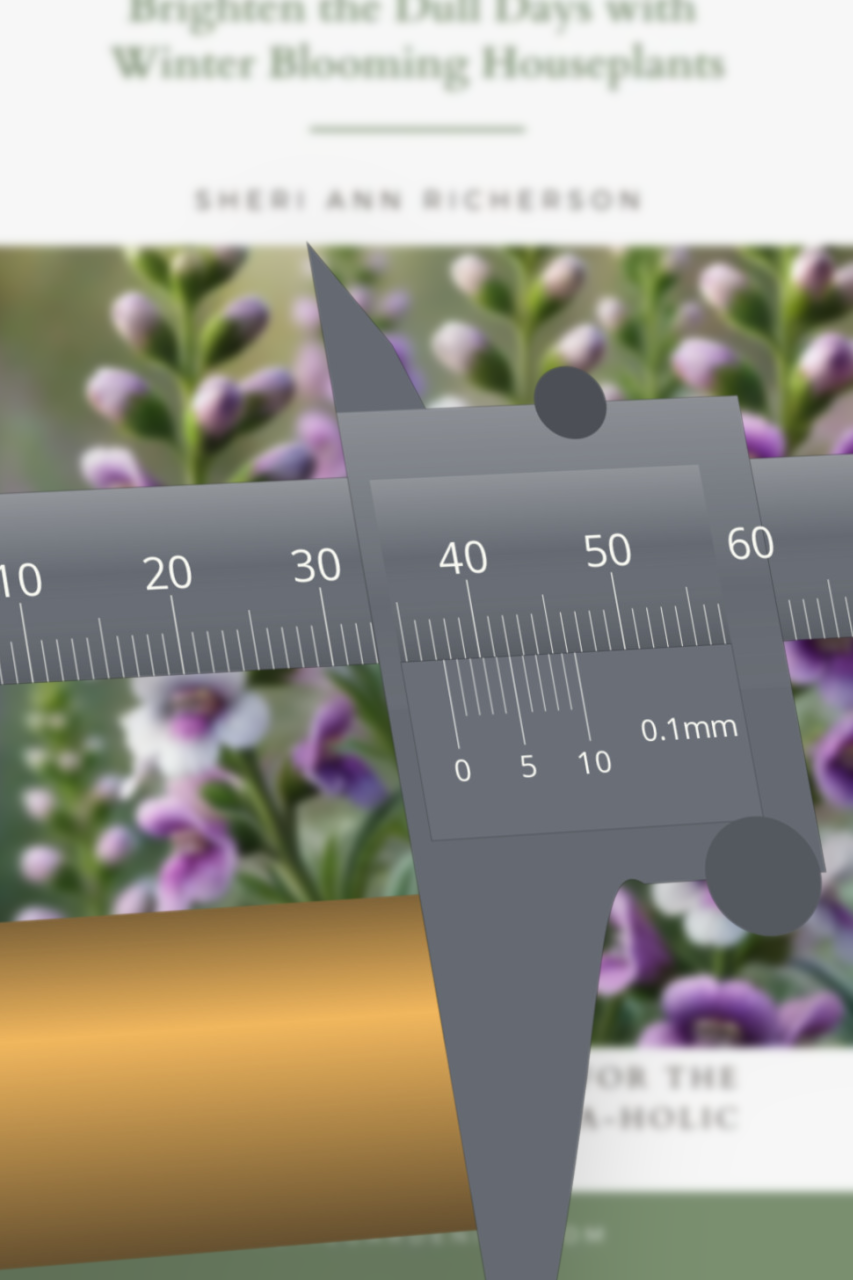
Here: 37.5 mm
